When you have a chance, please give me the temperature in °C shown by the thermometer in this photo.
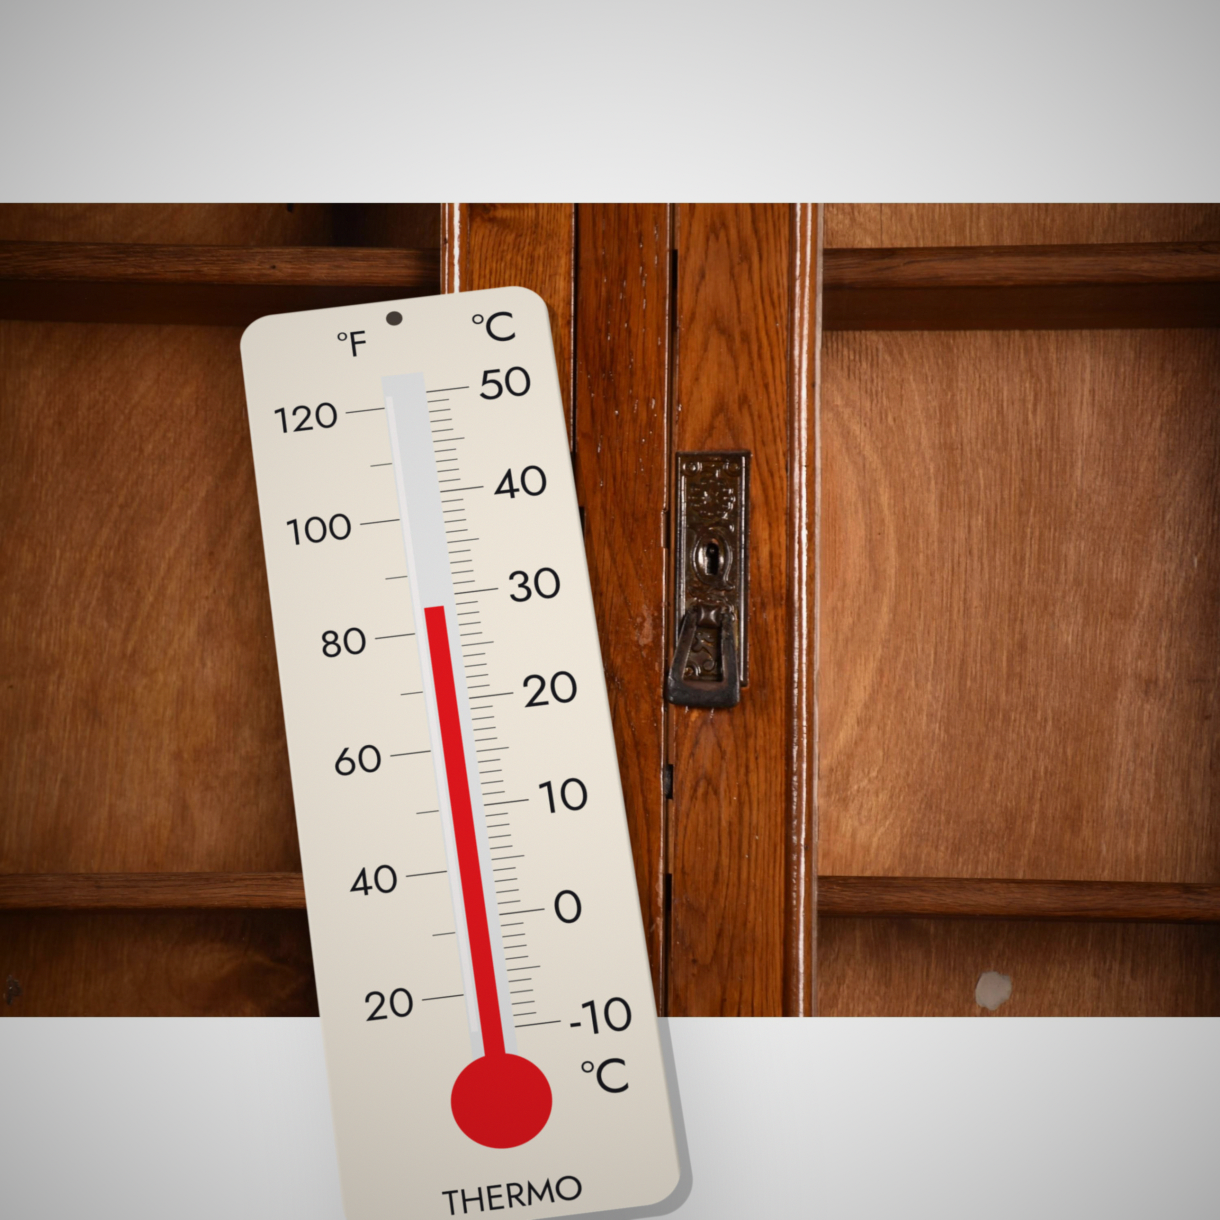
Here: 29 °C
